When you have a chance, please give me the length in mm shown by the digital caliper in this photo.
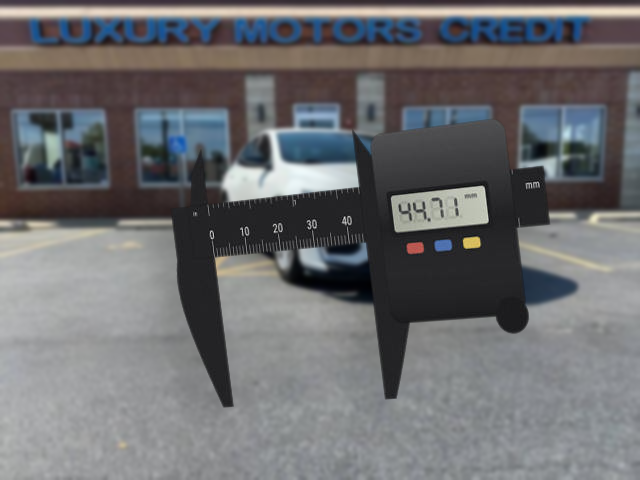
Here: 44.71 mm
